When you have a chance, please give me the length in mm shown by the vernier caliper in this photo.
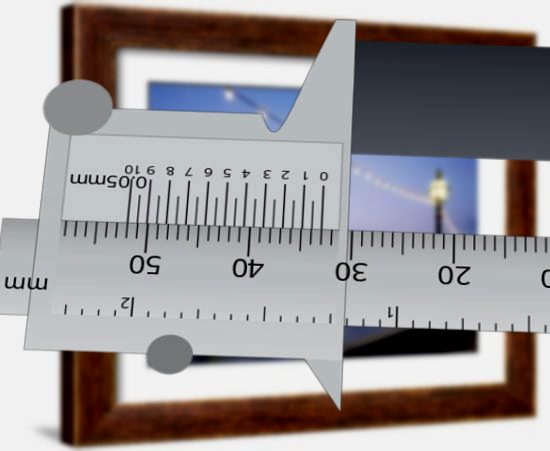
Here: 33.0 mm
